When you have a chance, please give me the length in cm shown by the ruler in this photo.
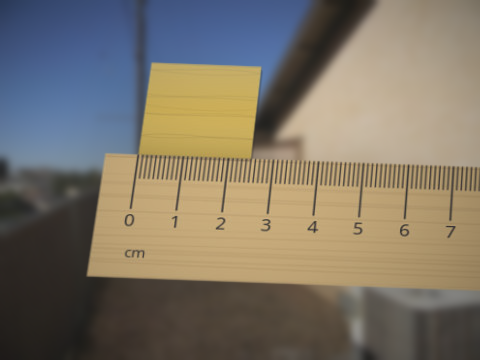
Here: 2.5 cm
